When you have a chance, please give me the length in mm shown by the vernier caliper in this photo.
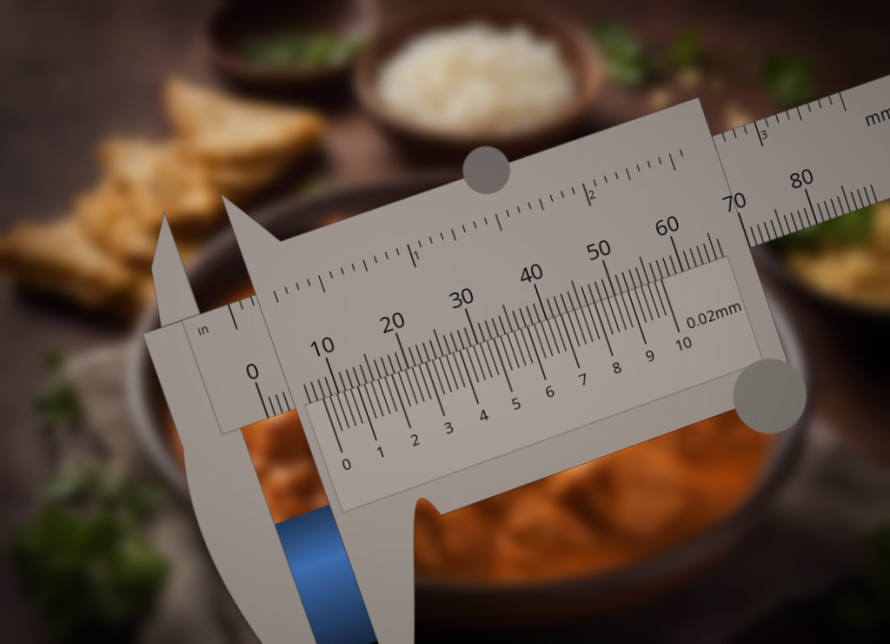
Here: 7.8 mm
